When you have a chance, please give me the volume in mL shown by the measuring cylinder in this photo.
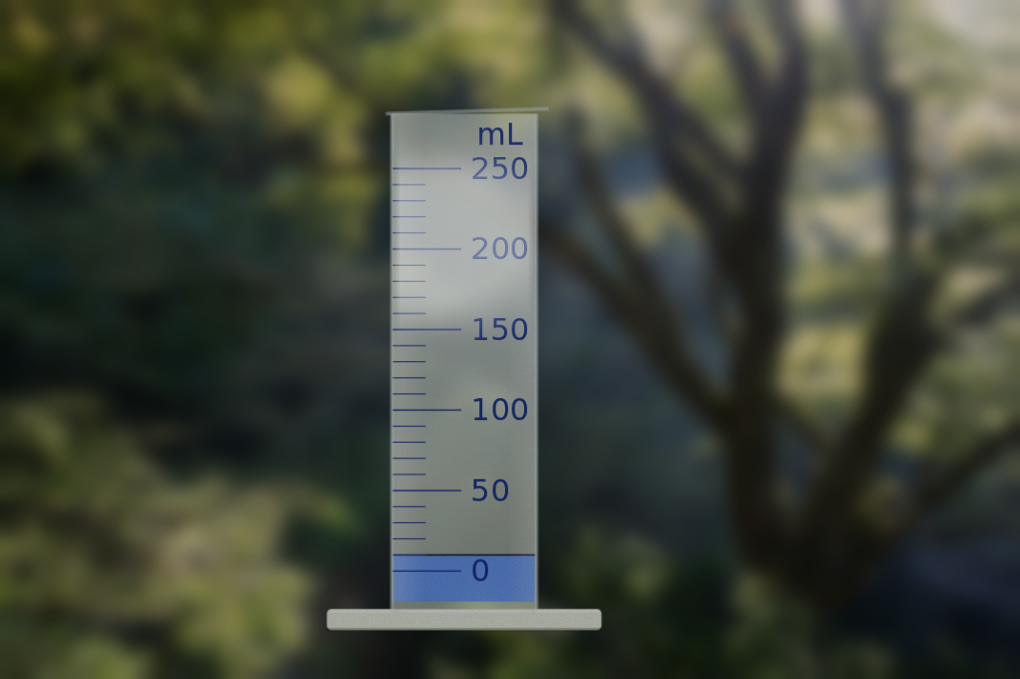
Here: 10 mL
